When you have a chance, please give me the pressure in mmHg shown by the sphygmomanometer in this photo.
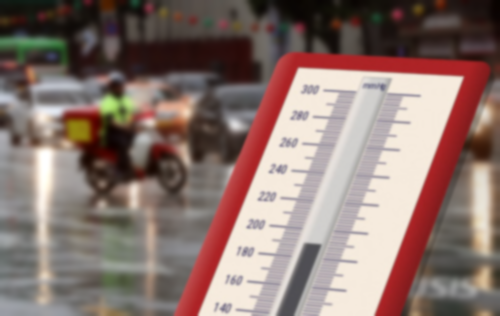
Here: 190 mmHg
